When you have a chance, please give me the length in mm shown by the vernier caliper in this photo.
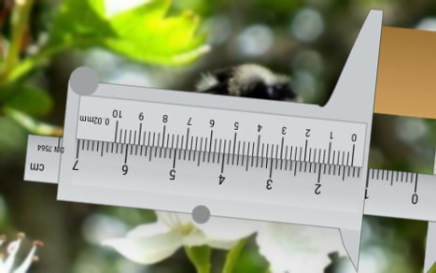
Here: 13.5 mm
